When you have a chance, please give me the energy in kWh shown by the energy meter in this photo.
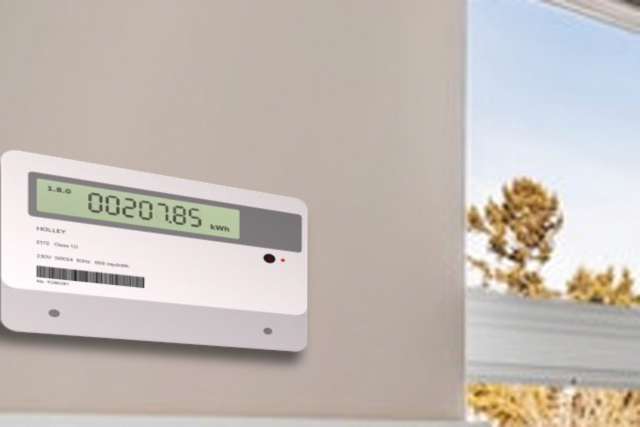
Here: 207.85 kWh
